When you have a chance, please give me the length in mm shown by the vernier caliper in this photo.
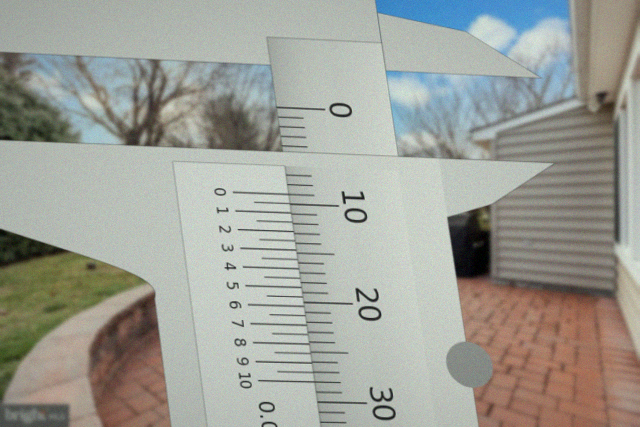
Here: 9.0 mm
